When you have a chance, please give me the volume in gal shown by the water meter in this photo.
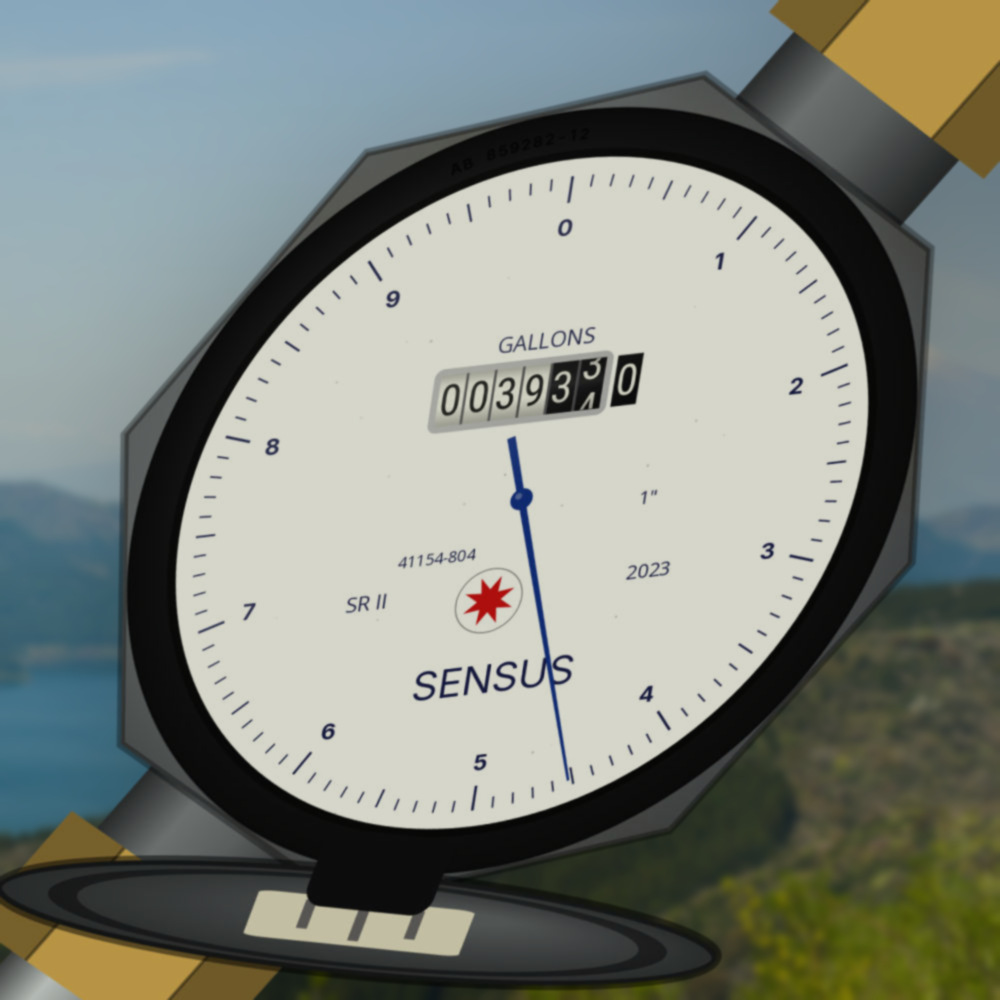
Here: 39334.5 gal
